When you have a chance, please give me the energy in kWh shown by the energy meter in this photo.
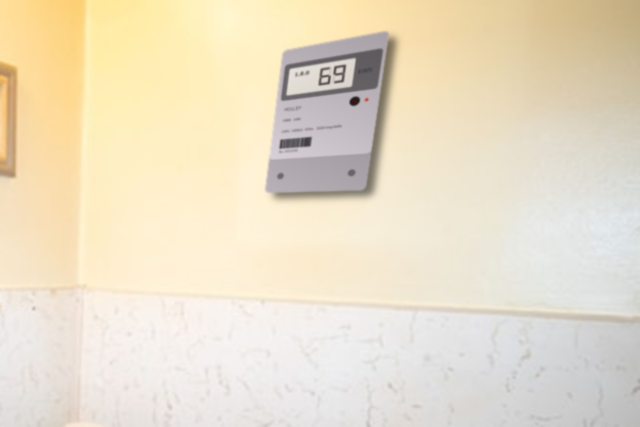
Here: 69 kWh
